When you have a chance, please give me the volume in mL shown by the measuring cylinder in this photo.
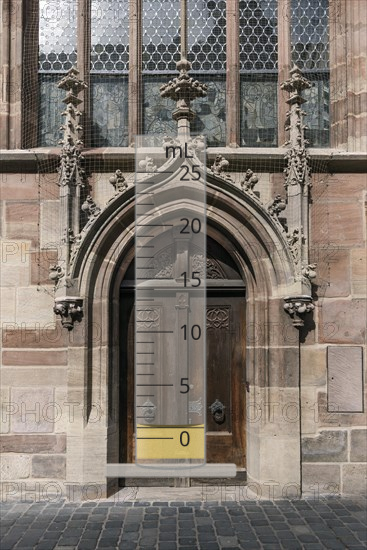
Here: 1 mL
